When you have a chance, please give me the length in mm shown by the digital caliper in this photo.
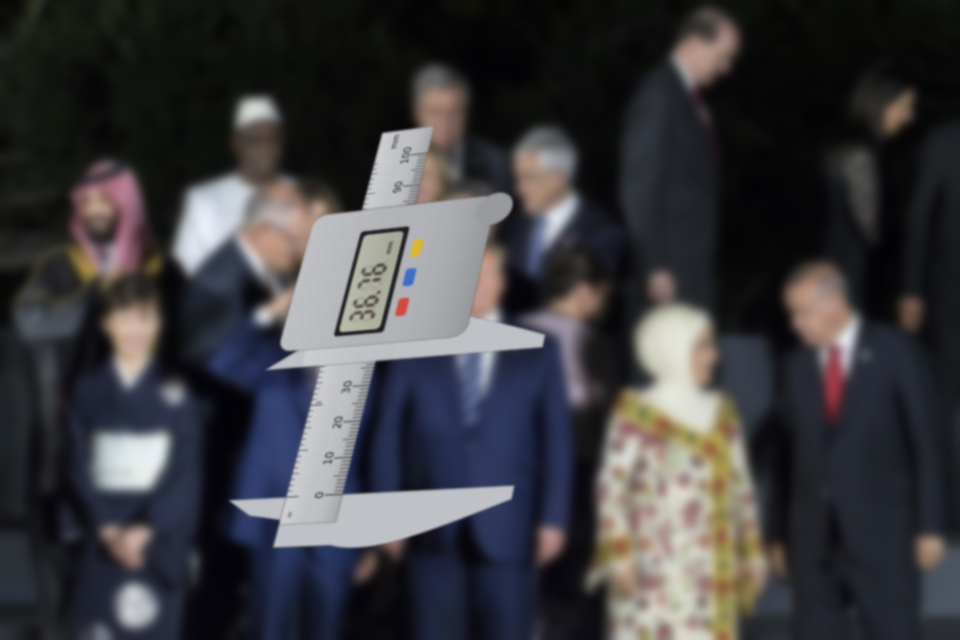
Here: 36.76 mm
